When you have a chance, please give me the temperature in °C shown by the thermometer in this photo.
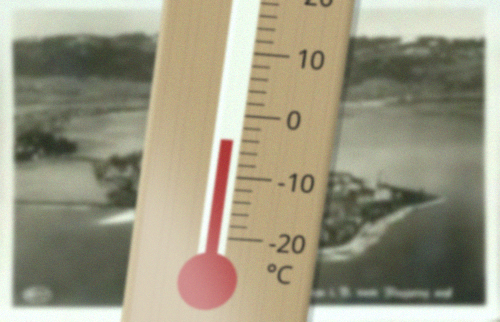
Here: -4 °C
